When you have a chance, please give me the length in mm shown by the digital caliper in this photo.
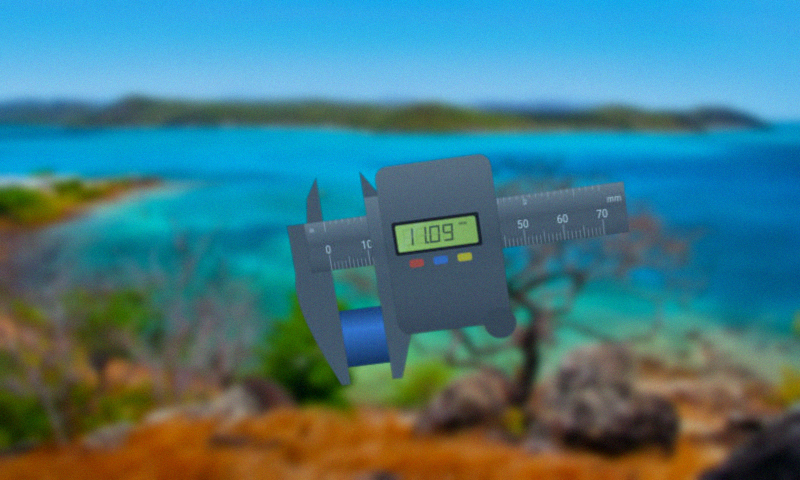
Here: 11.09 mm
